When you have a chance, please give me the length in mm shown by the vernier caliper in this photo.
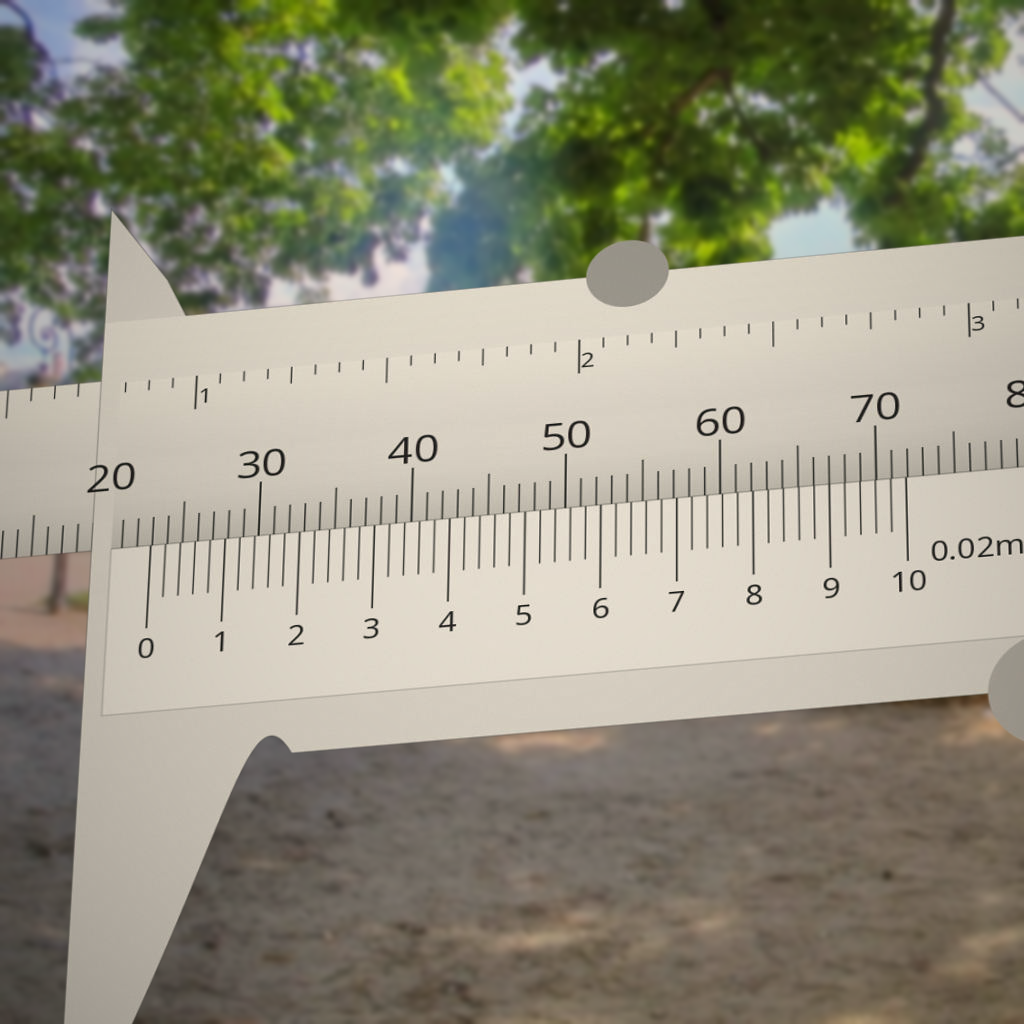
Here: 22.9 mm
